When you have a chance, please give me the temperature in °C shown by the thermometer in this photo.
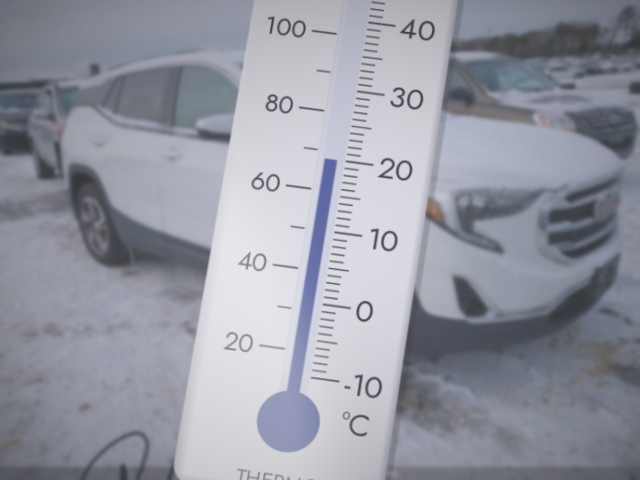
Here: 20 °C
